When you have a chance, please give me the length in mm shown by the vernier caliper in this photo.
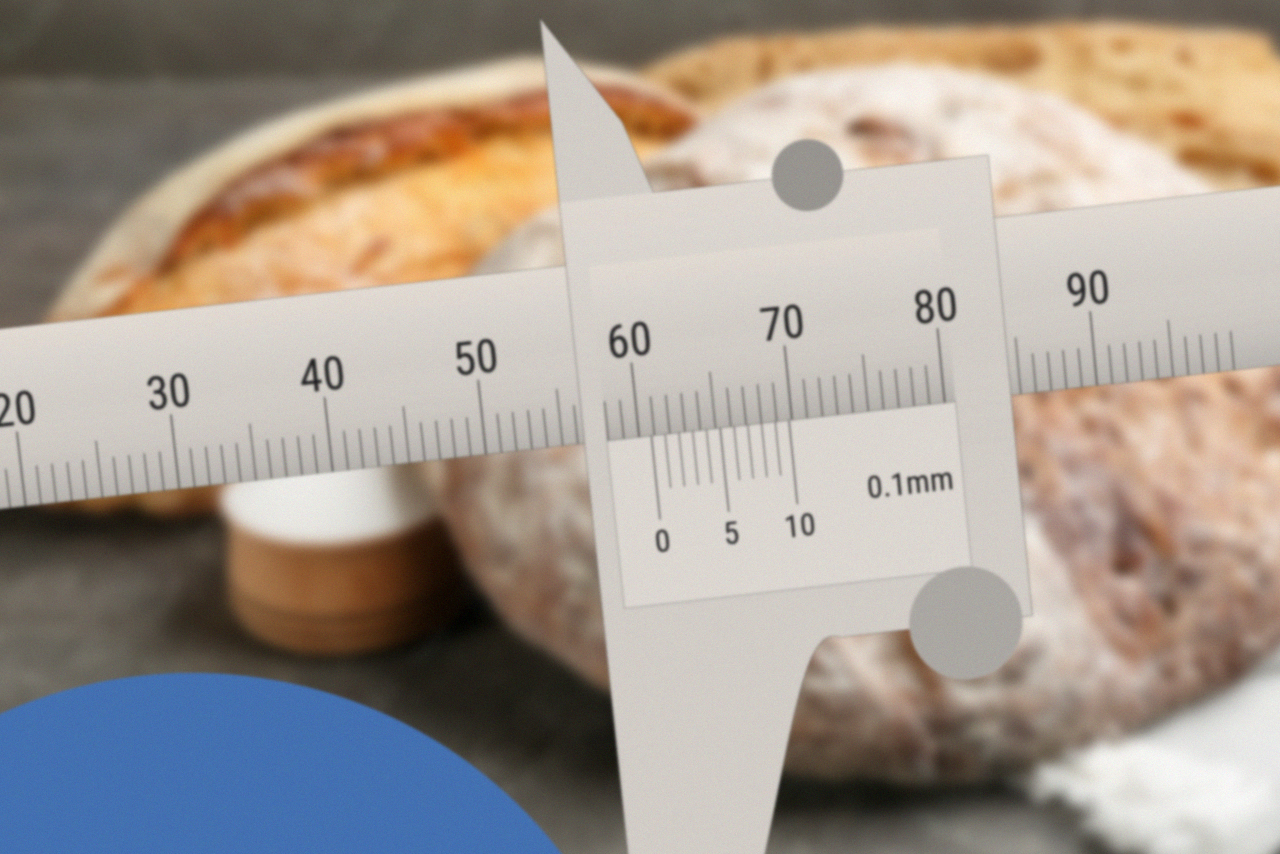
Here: 60.8 mm
